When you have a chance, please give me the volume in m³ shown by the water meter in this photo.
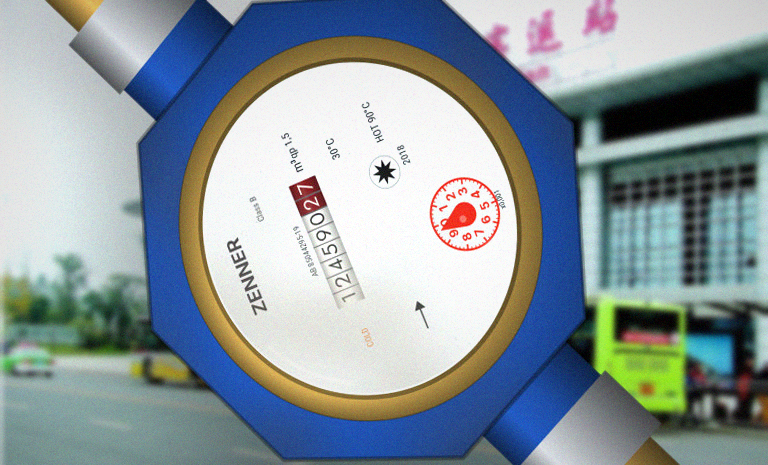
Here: 124590.269 m³
